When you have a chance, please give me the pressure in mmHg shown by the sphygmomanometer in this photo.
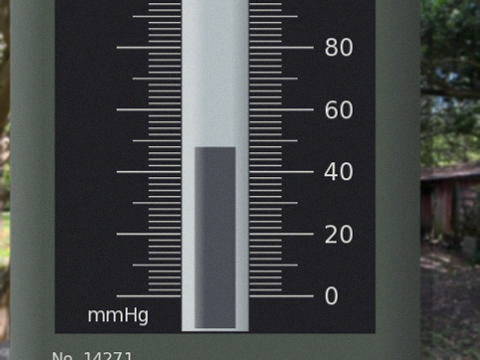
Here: 48 mmHg
